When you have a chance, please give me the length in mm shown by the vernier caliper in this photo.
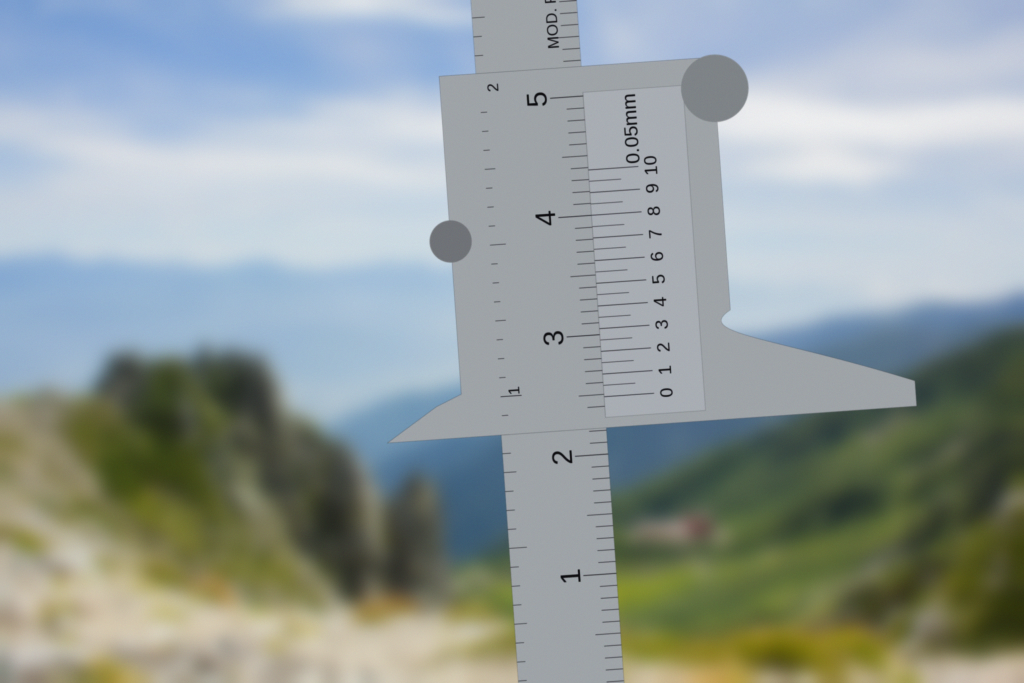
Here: 24.8 mm
